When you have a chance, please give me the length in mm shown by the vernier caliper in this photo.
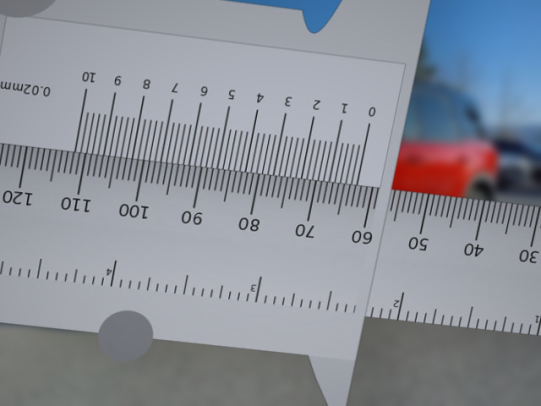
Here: 62.8 mm
